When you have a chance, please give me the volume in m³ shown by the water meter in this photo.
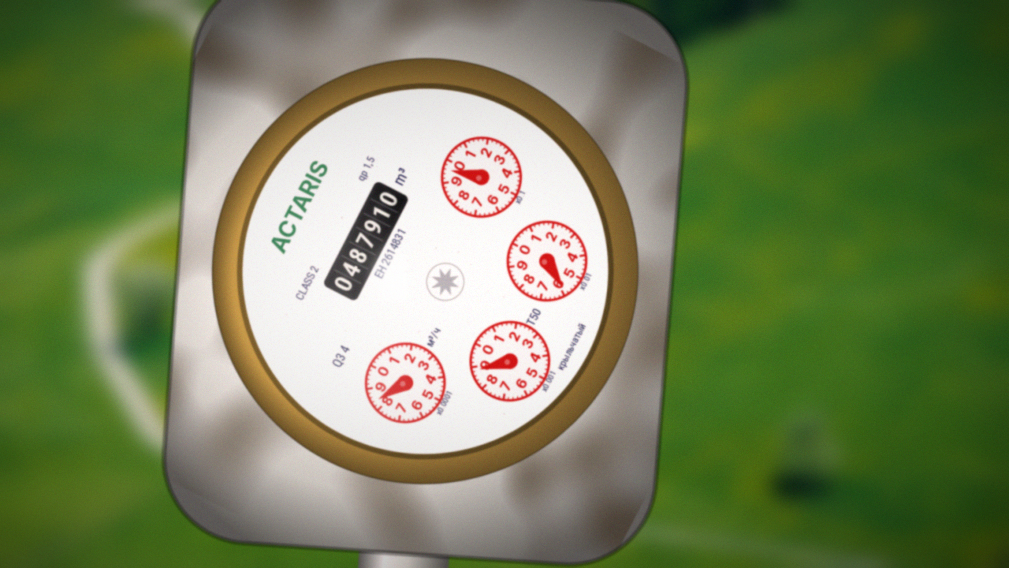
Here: 487909.9588 m³
